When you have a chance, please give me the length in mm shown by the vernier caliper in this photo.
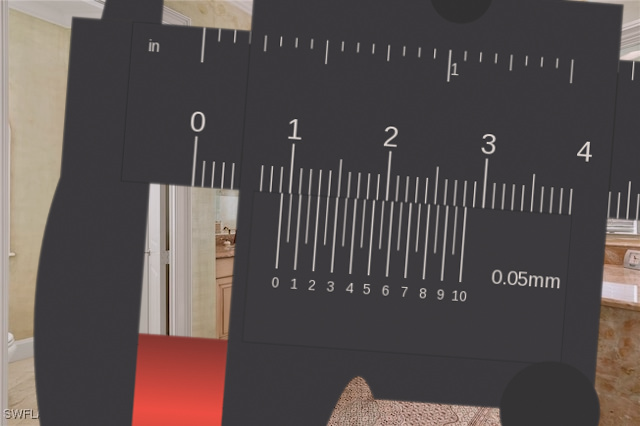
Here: 9.2 mm
